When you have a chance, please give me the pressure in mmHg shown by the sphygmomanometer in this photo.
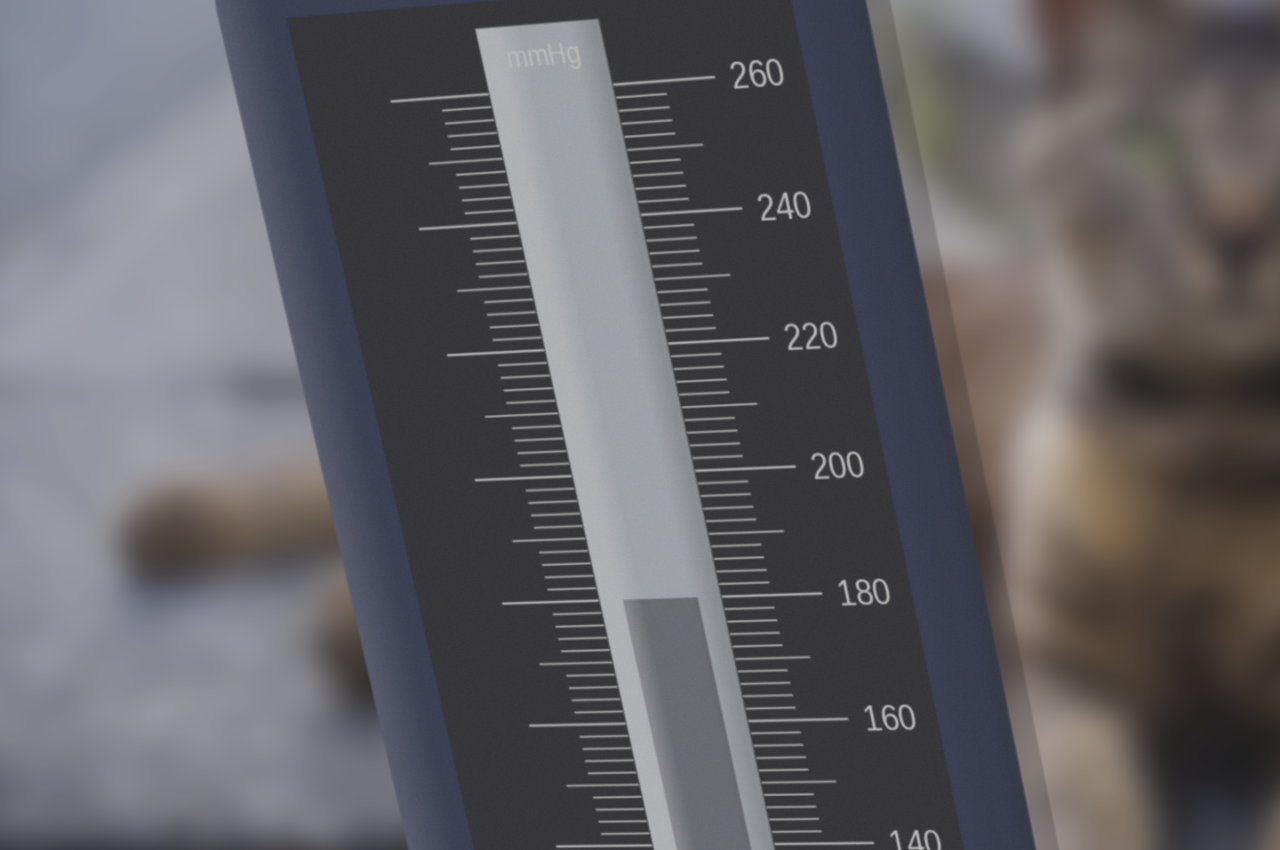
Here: 180 mmHg
